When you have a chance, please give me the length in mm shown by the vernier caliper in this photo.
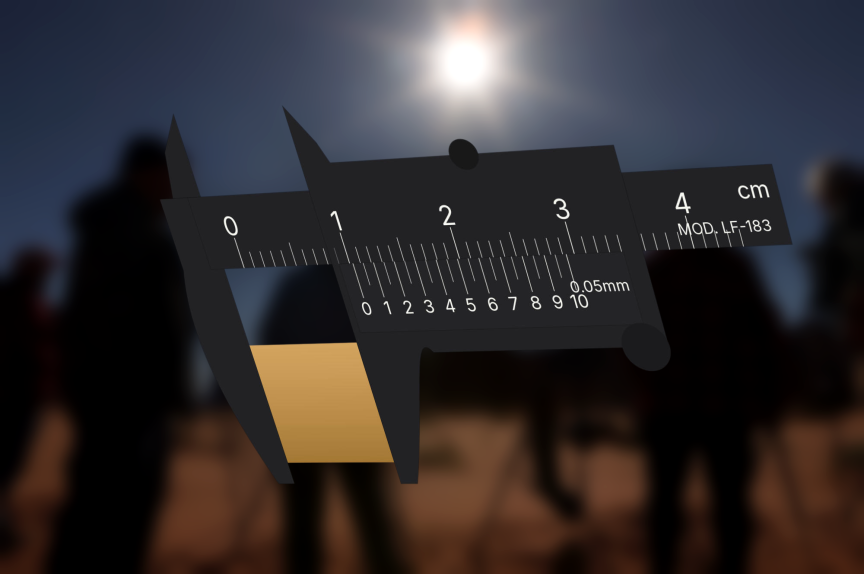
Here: 10.3 mm
